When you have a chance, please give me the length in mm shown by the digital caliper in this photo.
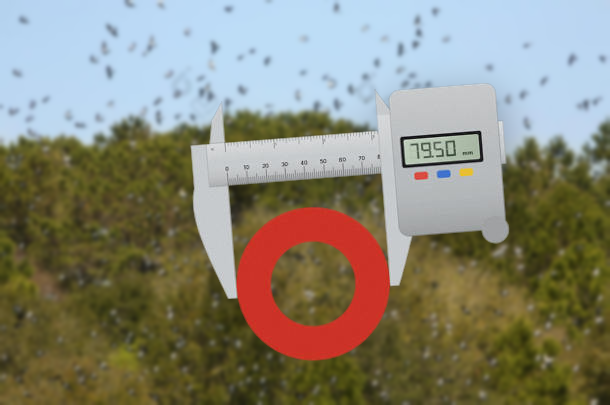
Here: 79.50 mm
